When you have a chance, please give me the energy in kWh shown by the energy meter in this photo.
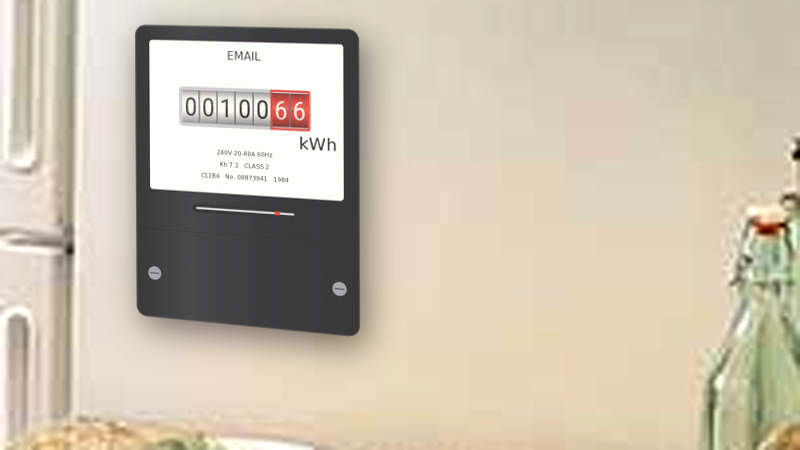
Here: 100.66 kWh
